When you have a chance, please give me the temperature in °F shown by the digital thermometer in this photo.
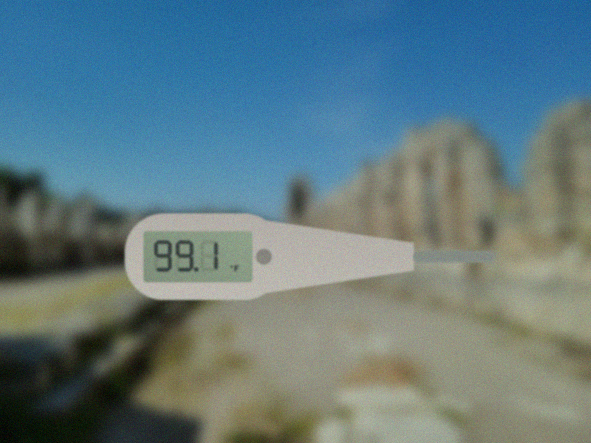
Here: 99.1 °F
